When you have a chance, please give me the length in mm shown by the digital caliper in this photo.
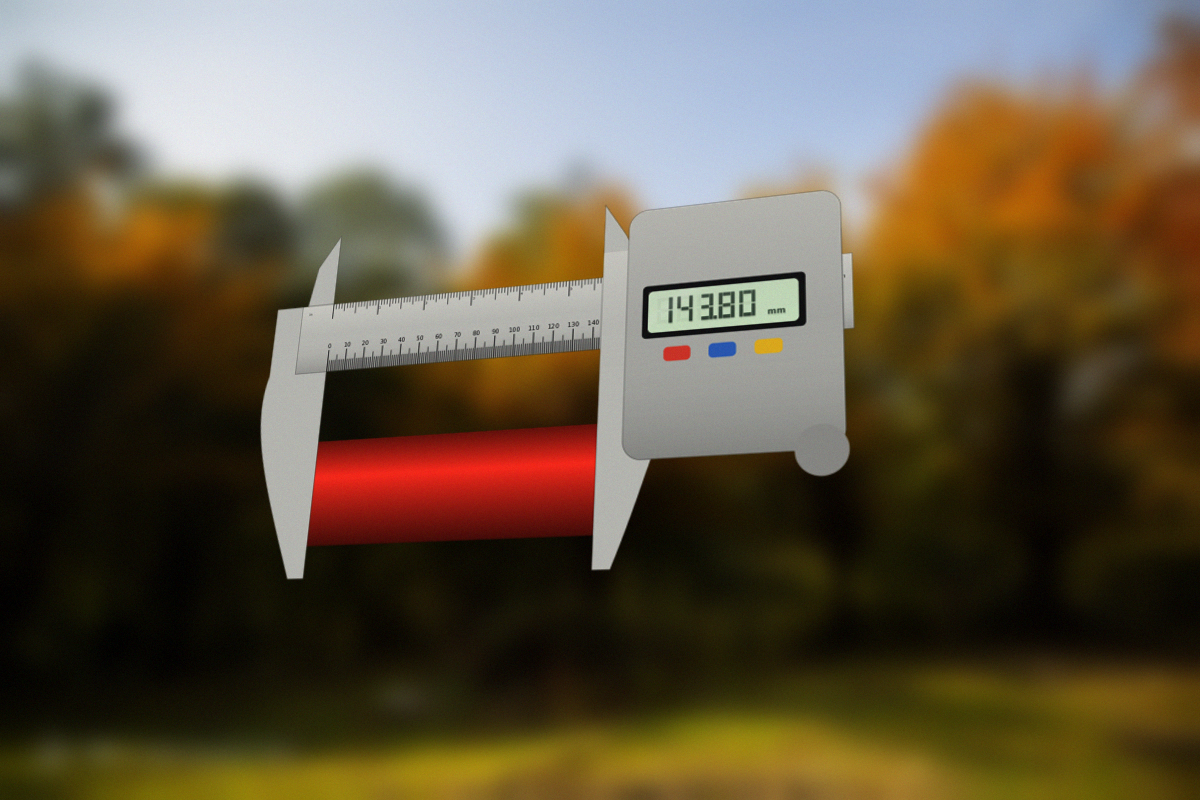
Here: 143.80 mm
